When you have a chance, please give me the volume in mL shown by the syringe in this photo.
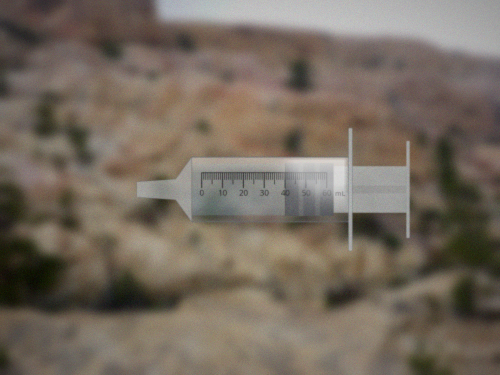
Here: 40 mL
